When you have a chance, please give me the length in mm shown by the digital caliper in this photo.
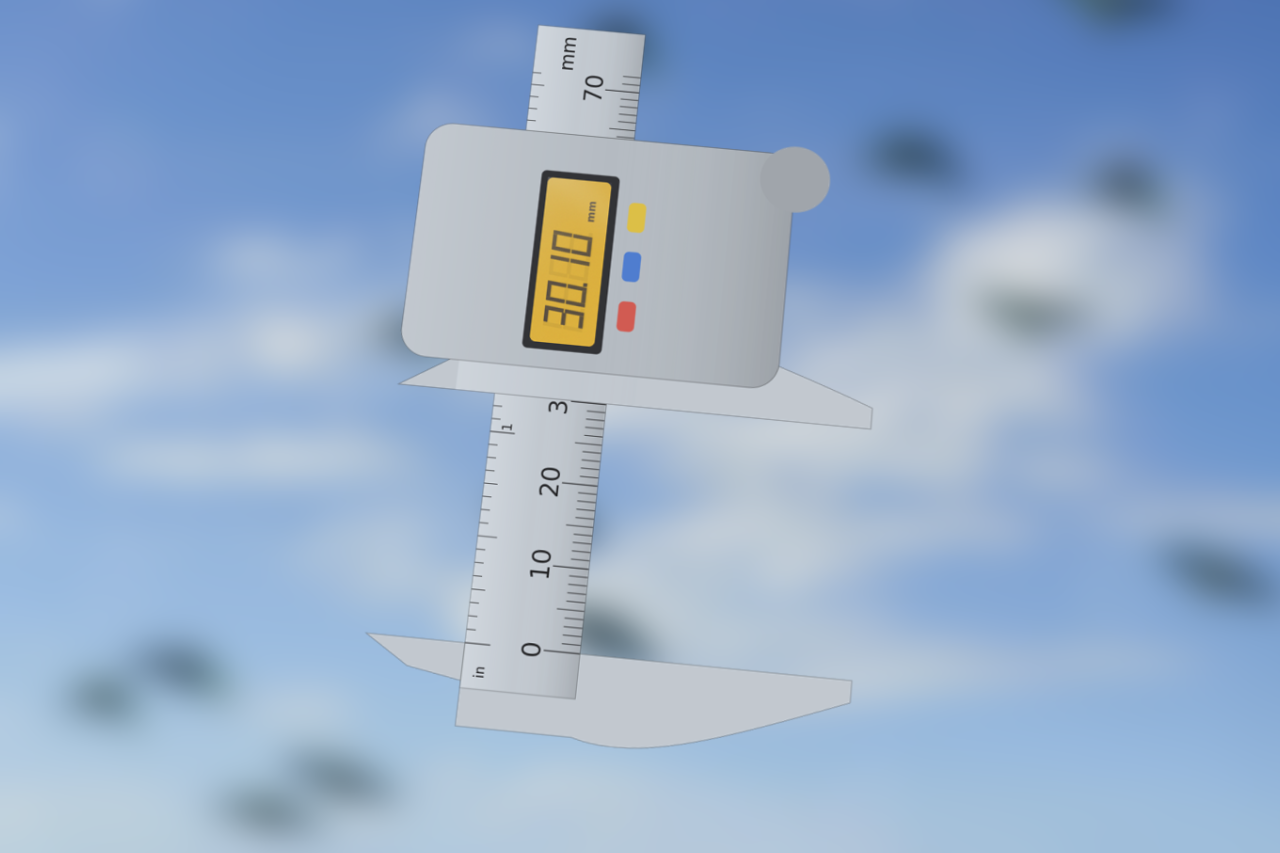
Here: 30.10 mm
